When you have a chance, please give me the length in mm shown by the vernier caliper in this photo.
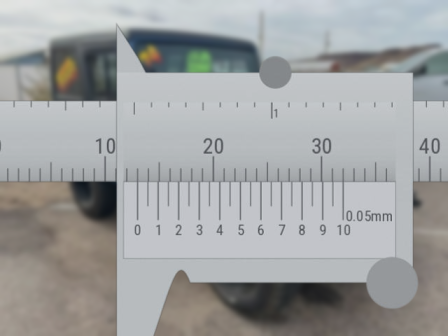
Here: 13.0 mm
